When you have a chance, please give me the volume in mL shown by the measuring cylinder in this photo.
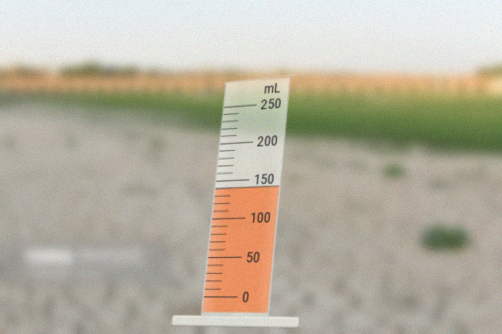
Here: 140 mL
